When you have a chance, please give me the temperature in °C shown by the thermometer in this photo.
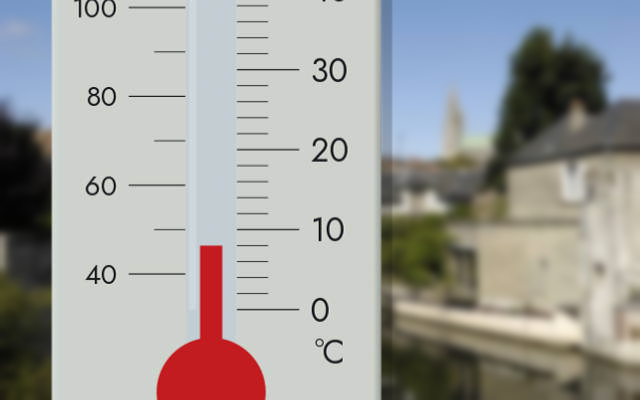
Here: 8 °C
